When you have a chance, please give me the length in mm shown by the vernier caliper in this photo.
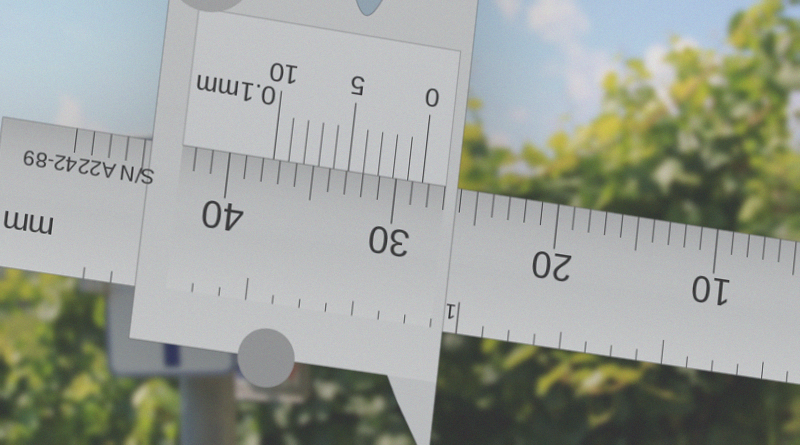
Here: 28.4 mm
